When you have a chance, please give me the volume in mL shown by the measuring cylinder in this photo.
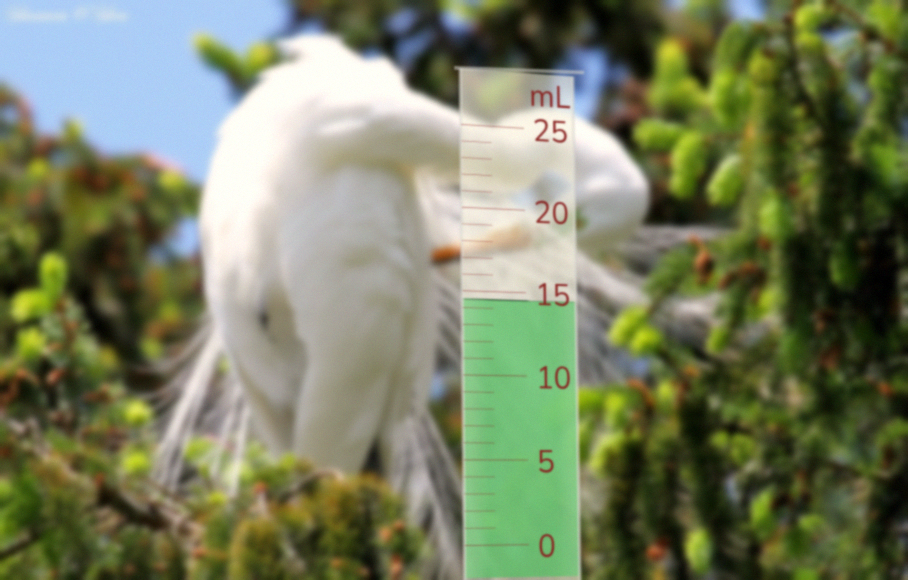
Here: 14.5 mL
